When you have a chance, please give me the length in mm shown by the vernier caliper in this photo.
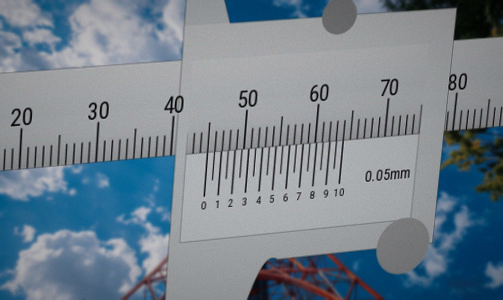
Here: 45.0 mm
